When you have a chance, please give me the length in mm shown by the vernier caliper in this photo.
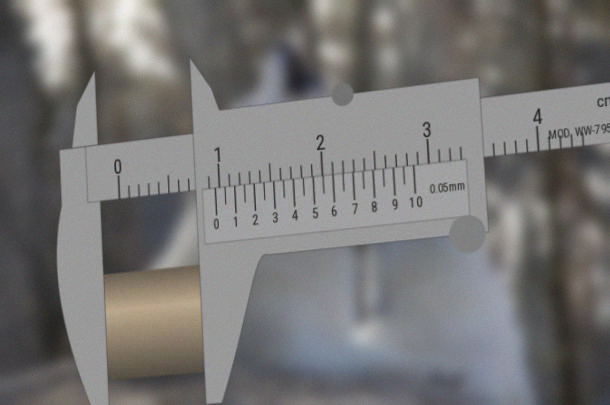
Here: 9.6 mm
